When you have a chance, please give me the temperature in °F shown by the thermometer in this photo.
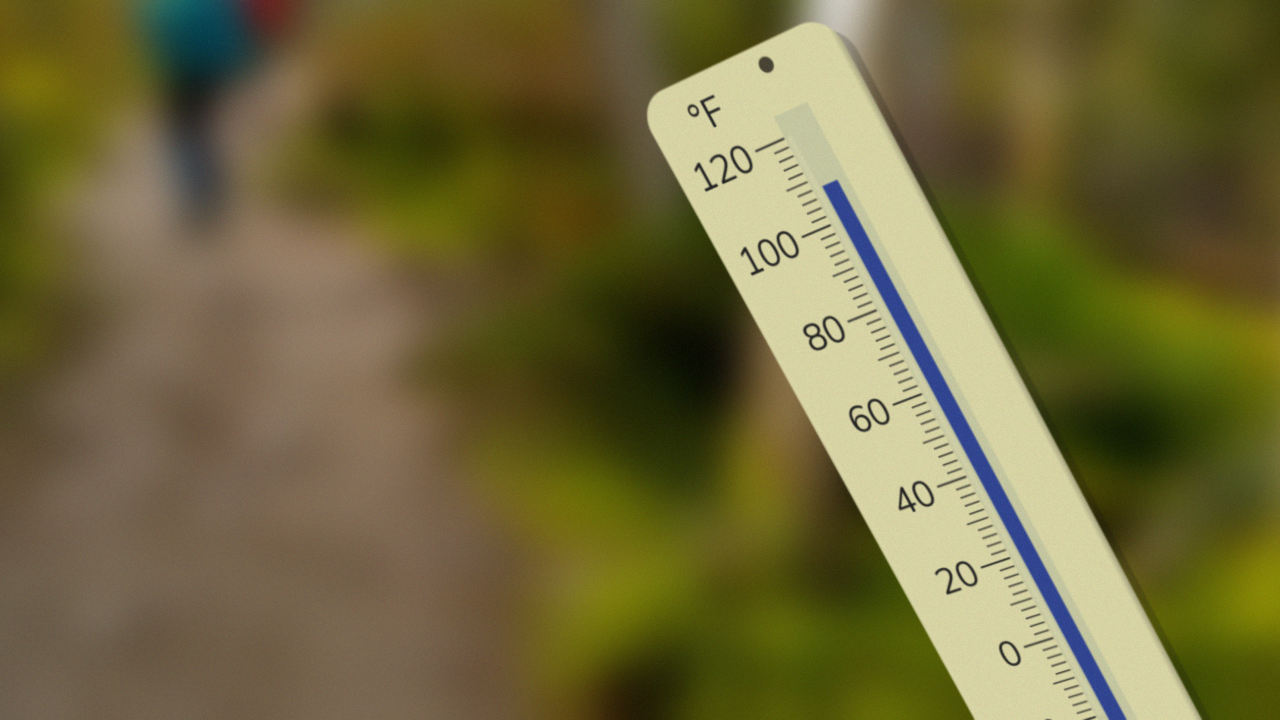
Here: 108 °F
